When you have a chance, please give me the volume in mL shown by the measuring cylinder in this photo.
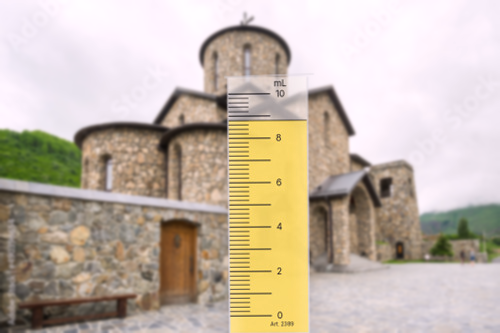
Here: 8.8 mL
